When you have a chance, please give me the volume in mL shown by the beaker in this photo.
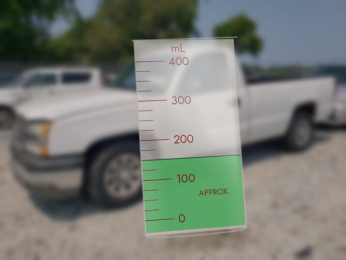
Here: 150 mL
